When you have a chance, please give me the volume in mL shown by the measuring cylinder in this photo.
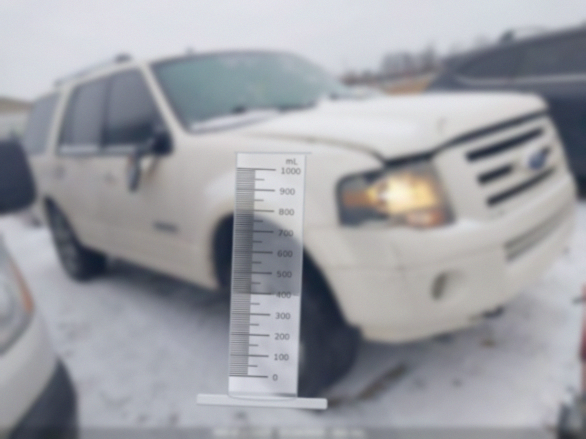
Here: 400 mL
